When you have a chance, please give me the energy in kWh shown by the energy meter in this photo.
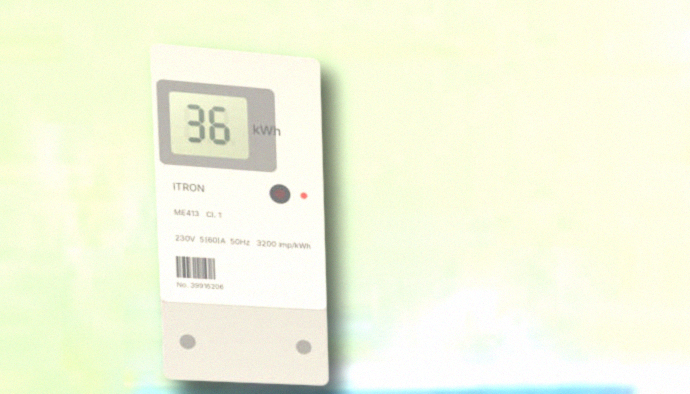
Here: 36 kWh
